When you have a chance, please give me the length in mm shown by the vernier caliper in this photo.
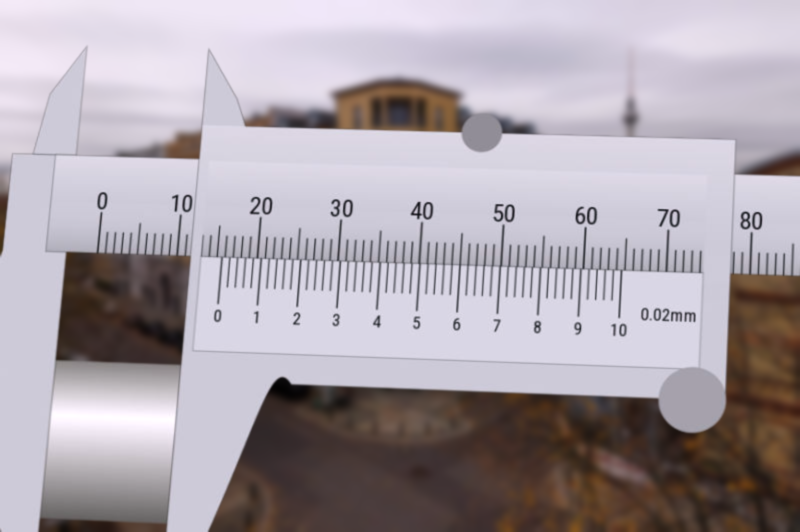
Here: 15.6 mm
